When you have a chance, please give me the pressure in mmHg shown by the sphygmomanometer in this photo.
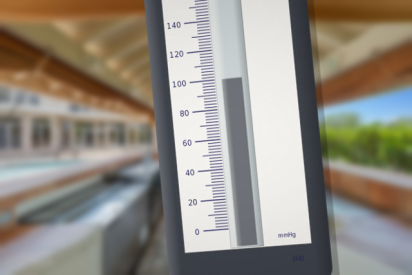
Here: 100 mmHg
